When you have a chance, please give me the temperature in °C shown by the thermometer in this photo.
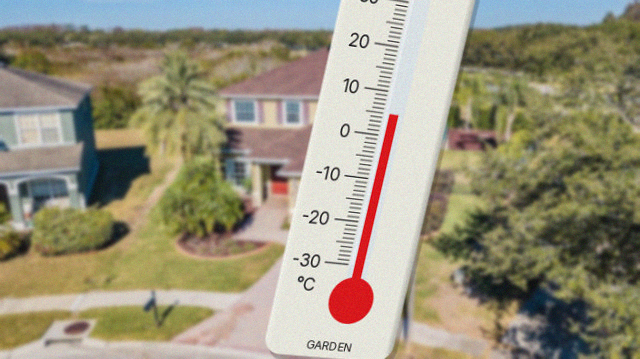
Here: 5 °C
